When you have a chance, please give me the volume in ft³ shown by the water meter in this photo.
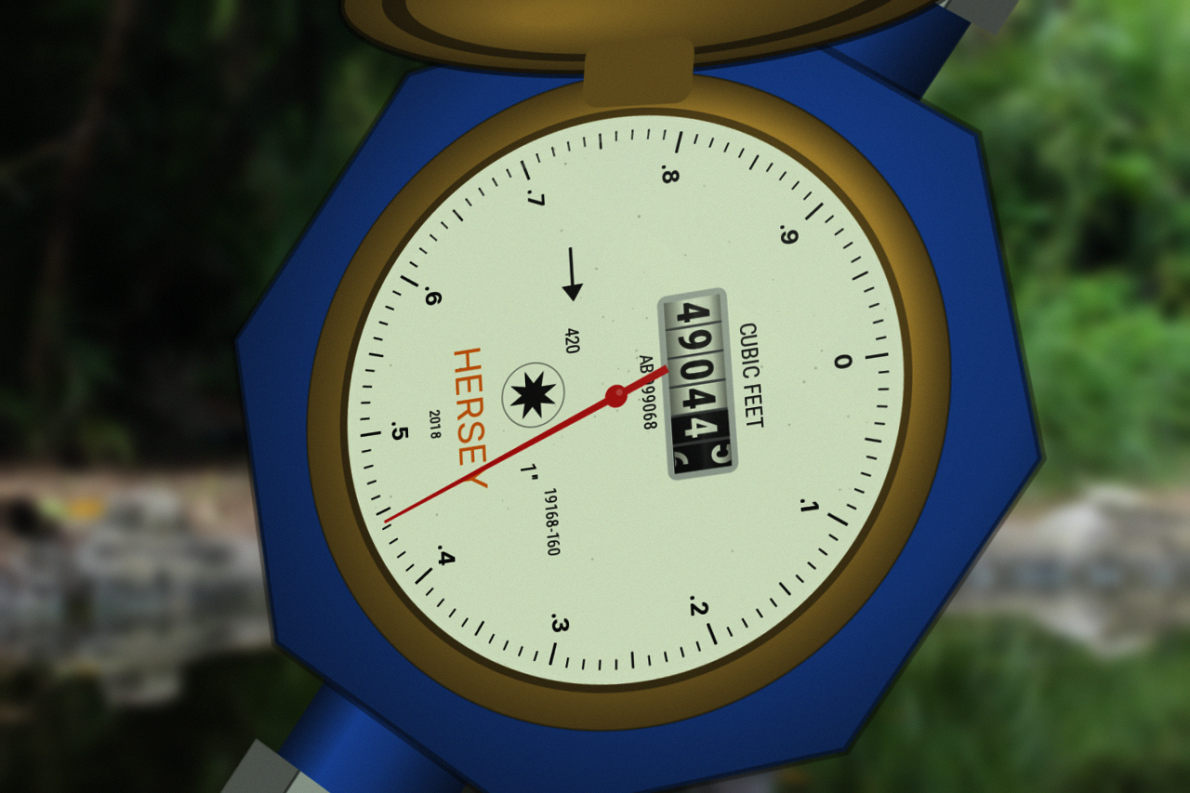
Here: 490445.44 ft³
